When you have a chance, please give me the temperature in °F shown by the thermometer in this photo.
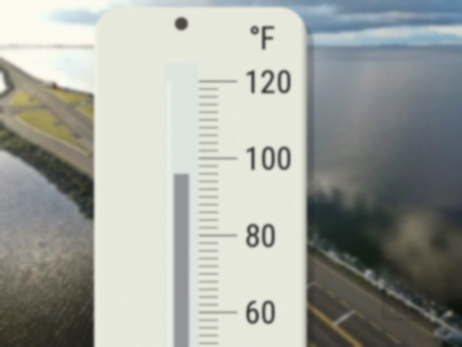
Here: 96 °F
